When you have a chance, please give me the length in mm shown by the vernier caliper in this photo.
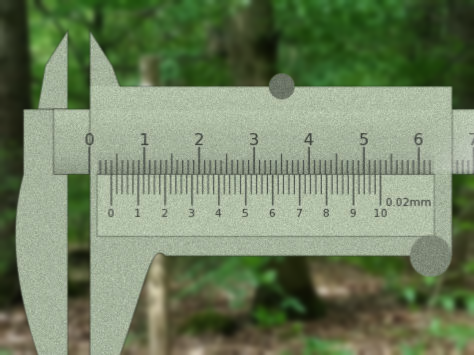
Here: 4.0 mm
